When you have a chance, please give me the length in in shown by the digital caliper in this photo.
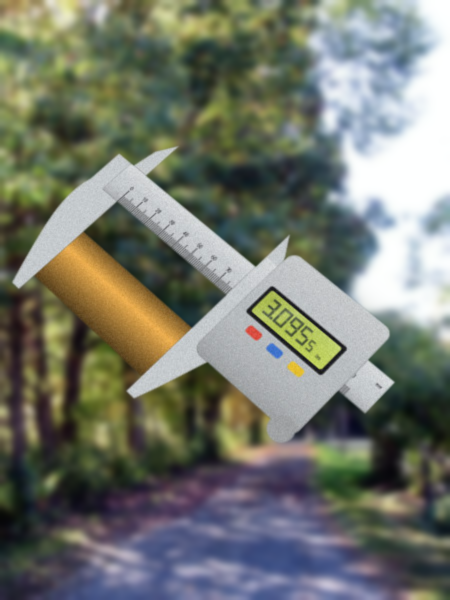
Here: 3.0955 in
